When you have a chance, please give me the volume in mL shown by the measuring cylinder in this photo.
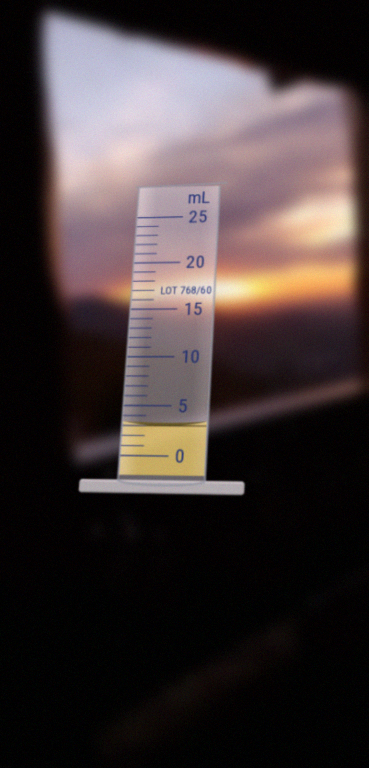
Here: 3 mL
